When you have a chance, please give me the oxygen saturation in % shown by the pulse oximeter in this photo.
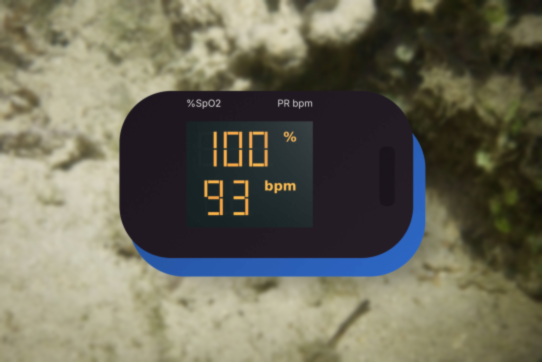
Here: 100 %
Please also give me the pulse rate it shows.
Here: 93 bpm
